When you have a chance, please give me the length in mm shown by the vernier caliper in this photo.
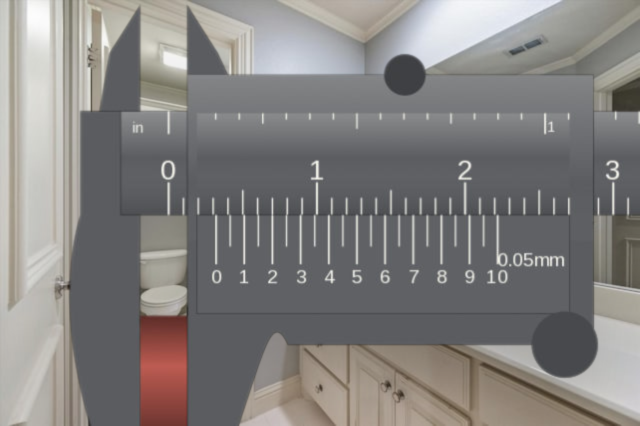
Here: 3.2 mm
